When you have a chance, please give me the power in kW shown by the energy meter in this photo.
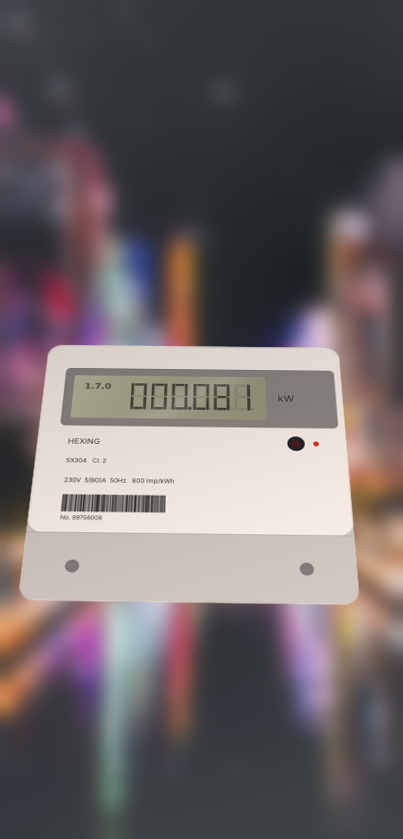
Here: 0.081 kW
